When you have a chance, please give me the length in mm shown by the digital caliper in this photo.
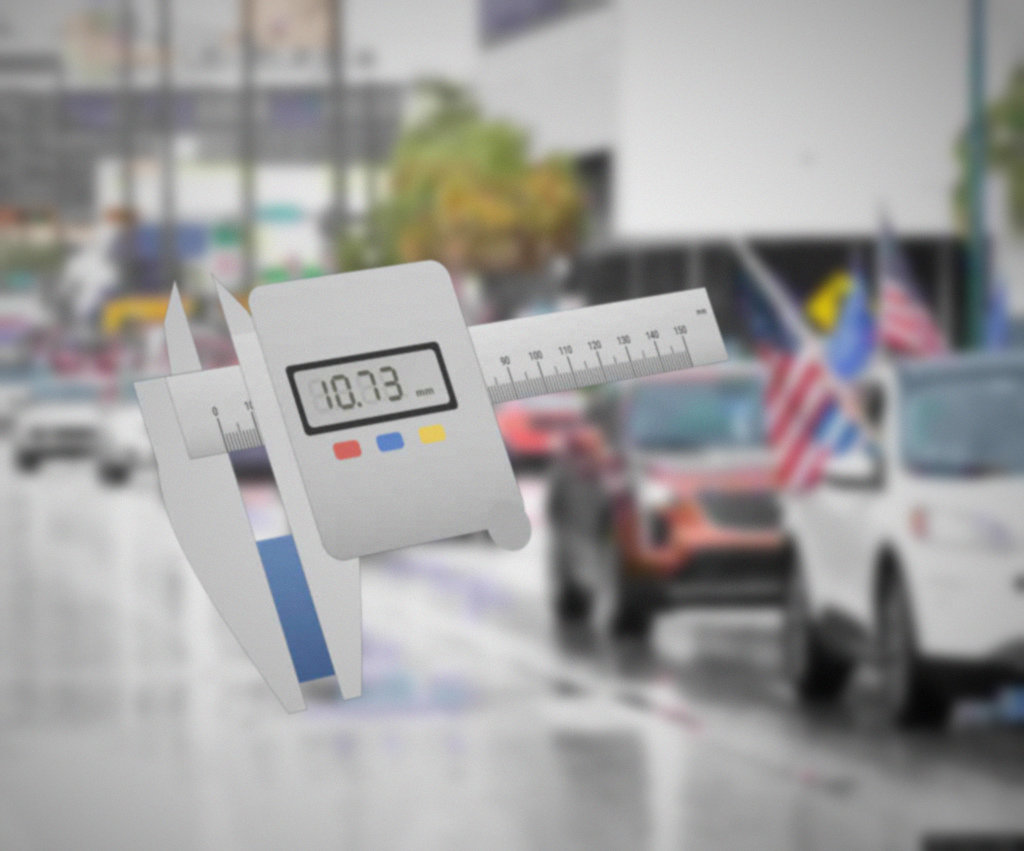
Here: 10.73 mm
